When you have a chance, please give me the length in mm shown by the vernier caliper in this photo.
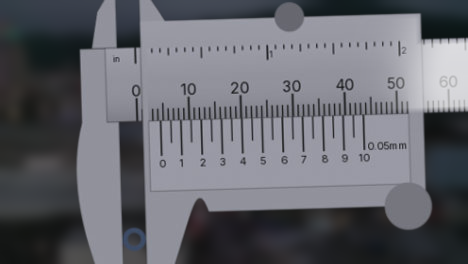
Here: 4.5 mm
